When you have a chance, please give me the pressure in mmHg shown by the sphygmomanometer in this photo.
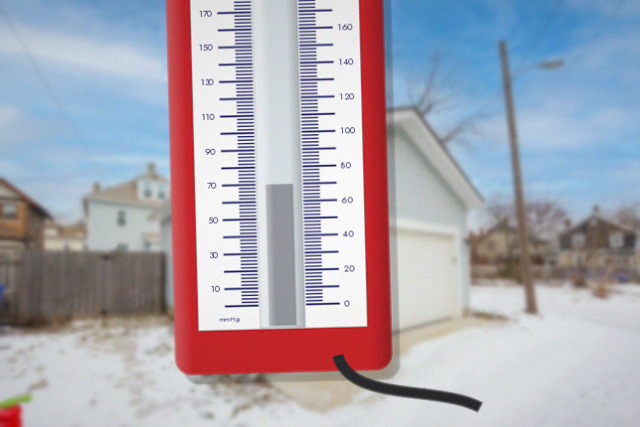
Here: 70 mmHg
